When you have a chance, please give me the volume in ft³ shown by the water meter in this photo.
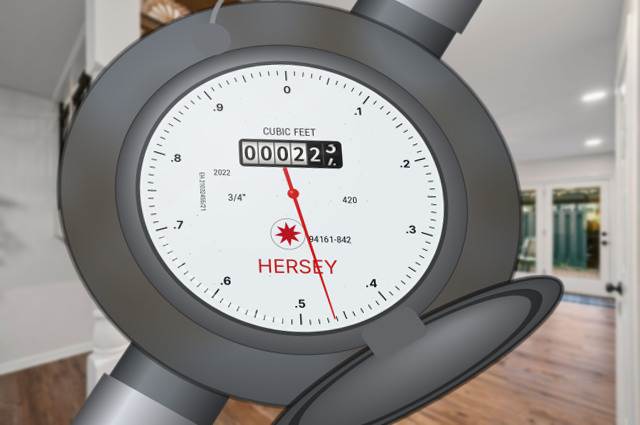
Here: 223.46 ft³
